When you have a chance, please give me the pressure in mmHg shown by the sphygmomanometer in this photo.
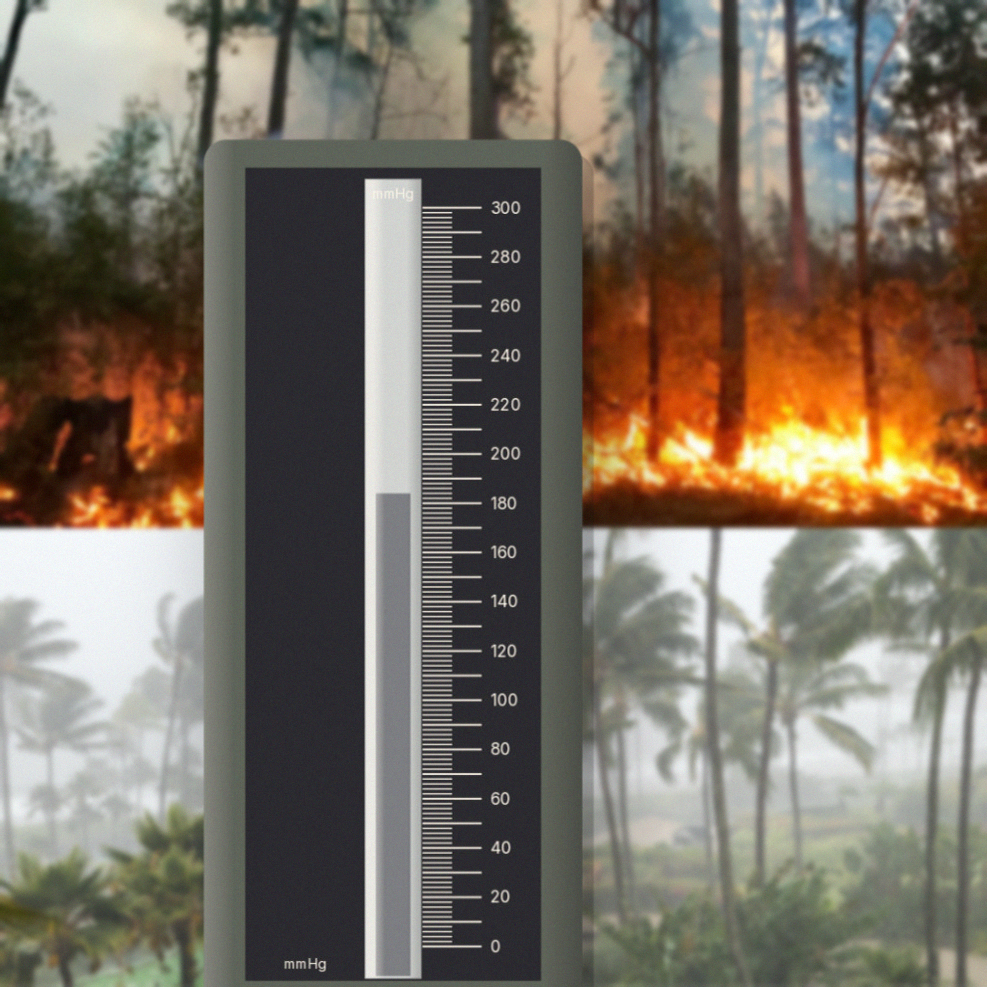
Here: 184 mmHg
